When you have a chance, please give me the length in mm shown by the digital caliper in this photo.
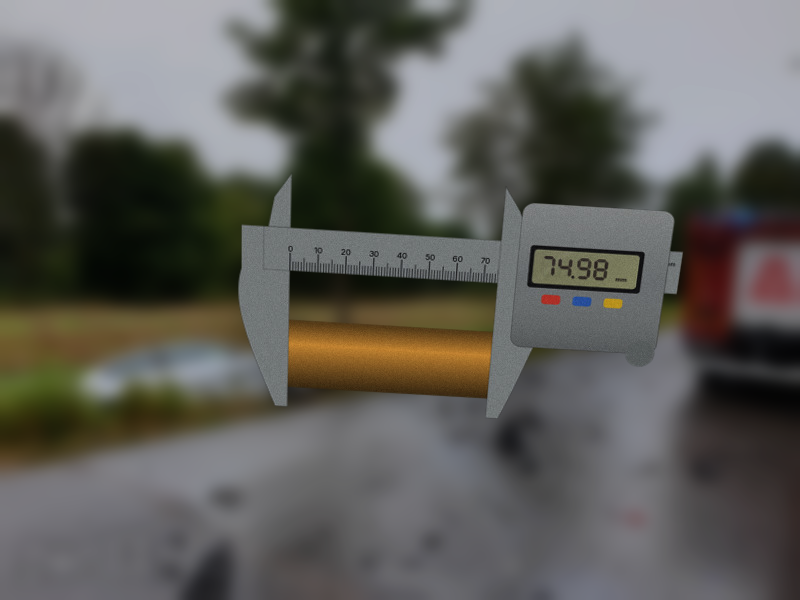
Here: 74.98 mm
